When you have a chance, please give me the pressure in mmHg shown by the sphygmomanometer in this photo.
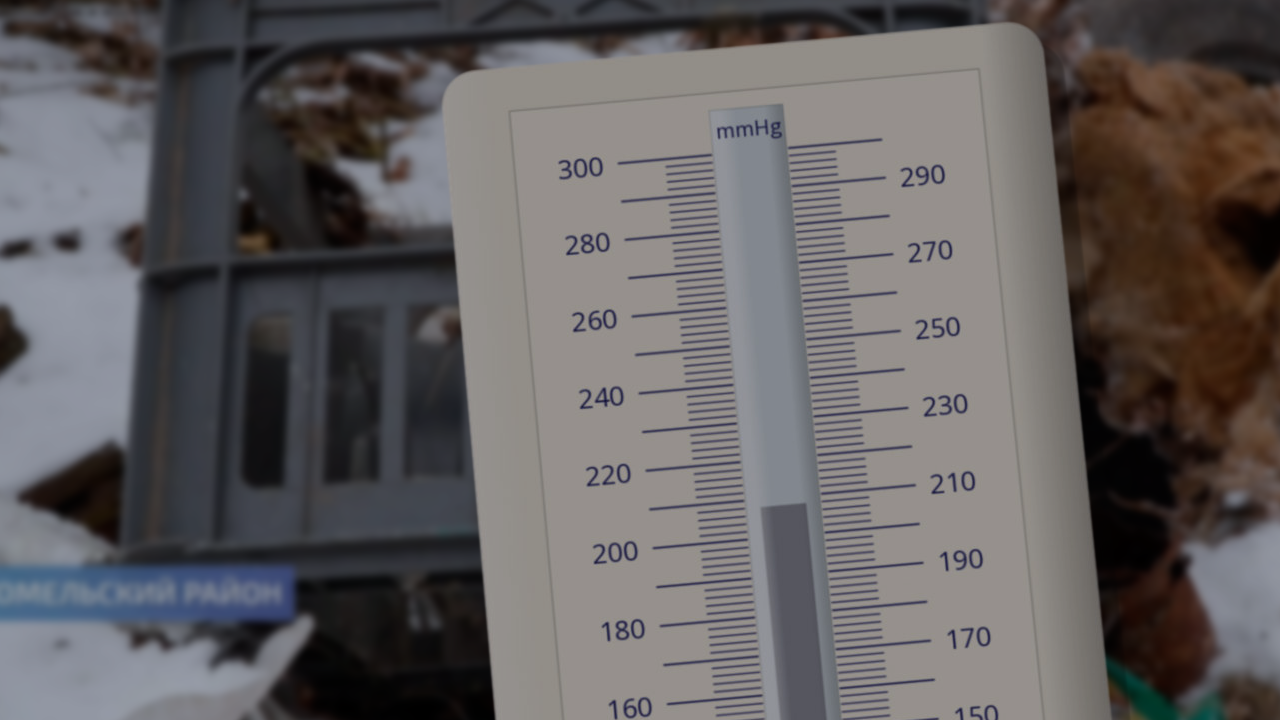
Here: 208 mmHg
